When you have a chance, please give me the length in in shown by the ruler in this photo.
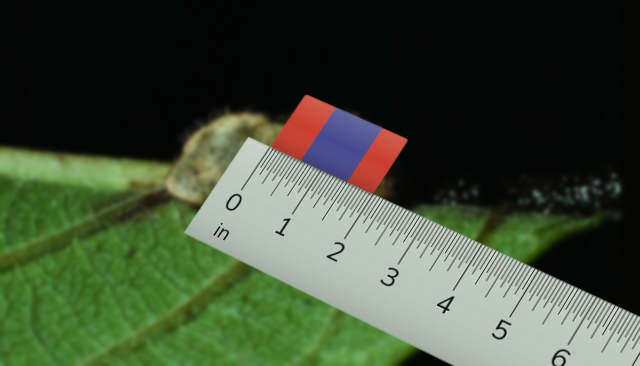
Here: 2 in
